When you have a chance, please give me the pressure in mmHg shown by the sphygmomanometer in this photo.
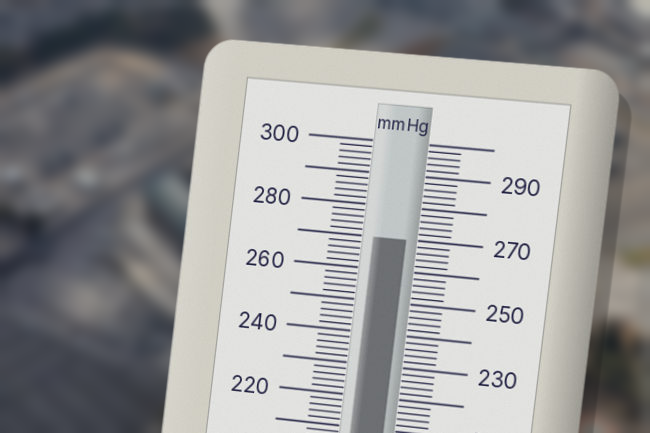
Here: 270 mmHg
